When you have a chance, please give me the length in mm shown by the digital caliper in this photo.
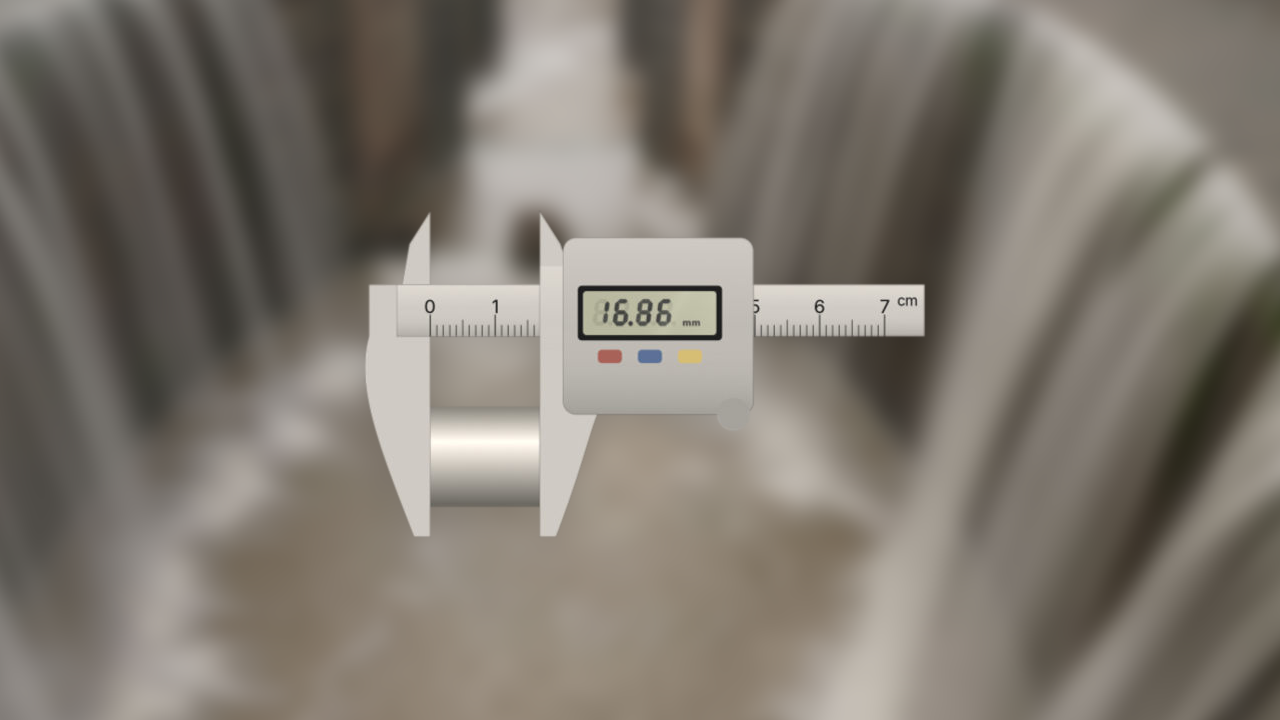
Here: 16.86 mm
